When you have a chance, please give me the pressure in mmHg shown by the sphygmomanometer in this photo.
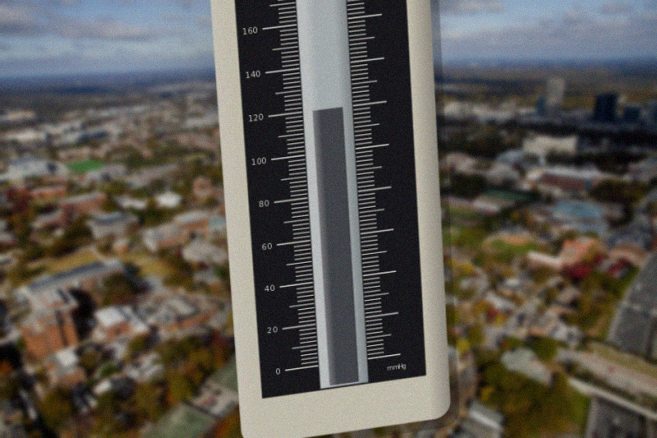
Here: 120 mmHg
